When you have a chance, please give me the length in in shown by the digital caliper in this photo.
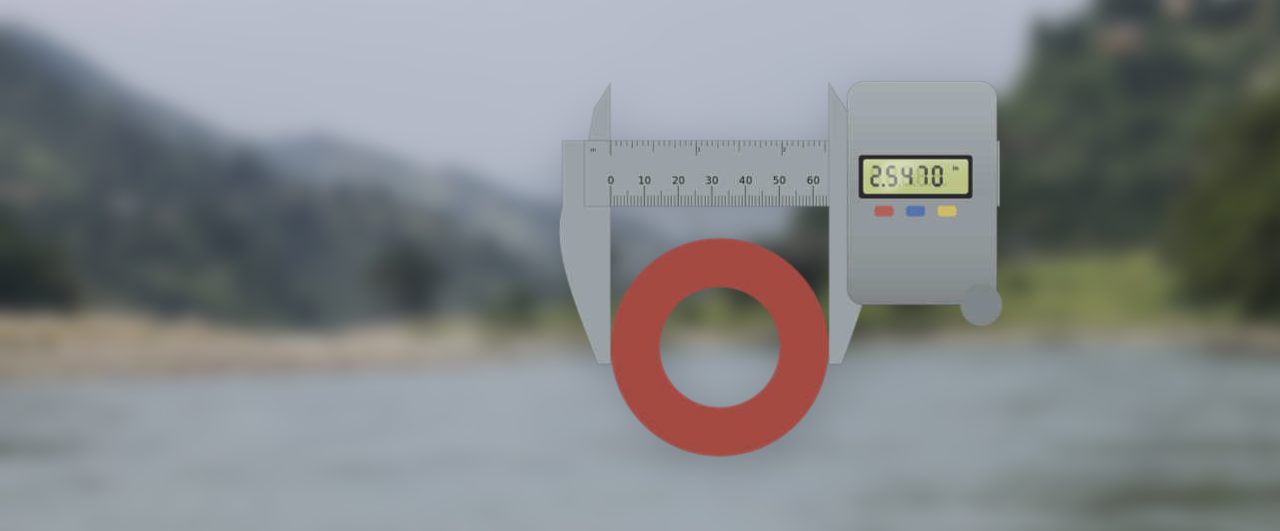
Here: 2.5470 in
